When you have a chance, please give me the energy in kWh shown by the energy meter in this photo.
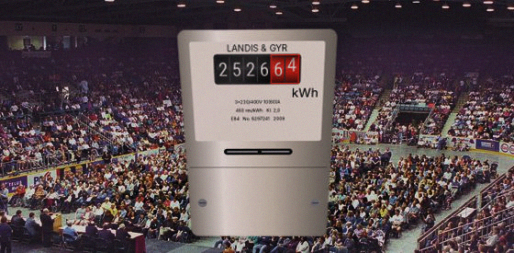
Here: 2526.64 kWh
